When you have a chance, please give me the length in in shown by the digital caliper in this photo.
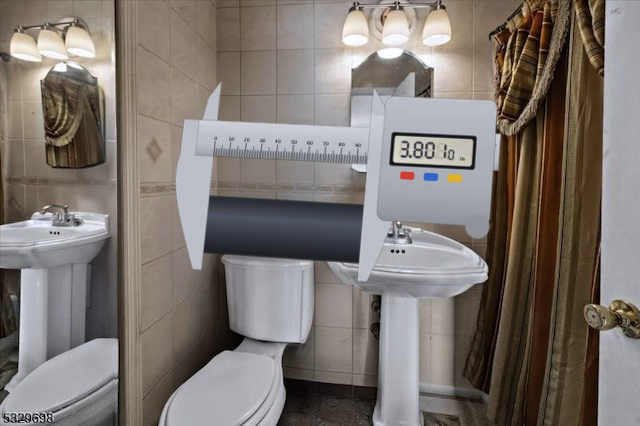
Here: 3.8010 in
